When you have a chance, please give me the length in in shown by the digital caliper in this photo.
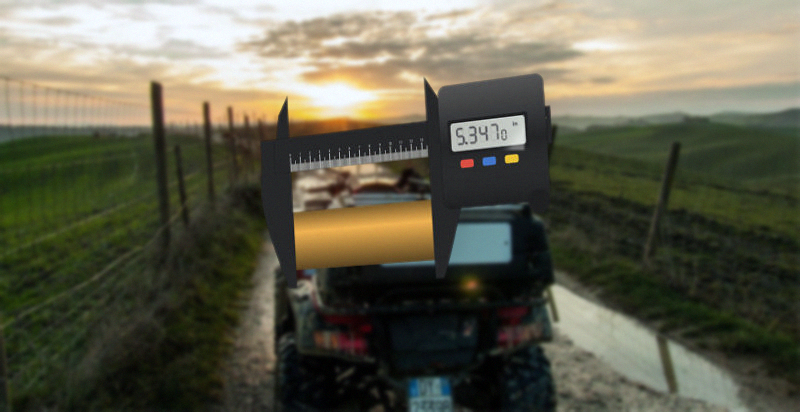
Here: 5.3470 in
